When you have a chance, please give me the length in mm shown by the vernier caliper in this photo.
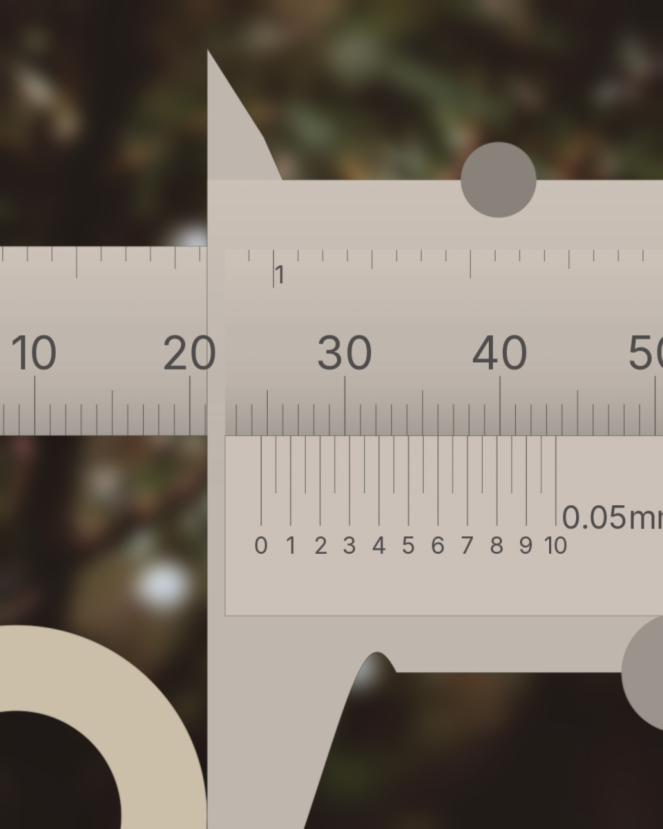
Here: 24.6 mm
